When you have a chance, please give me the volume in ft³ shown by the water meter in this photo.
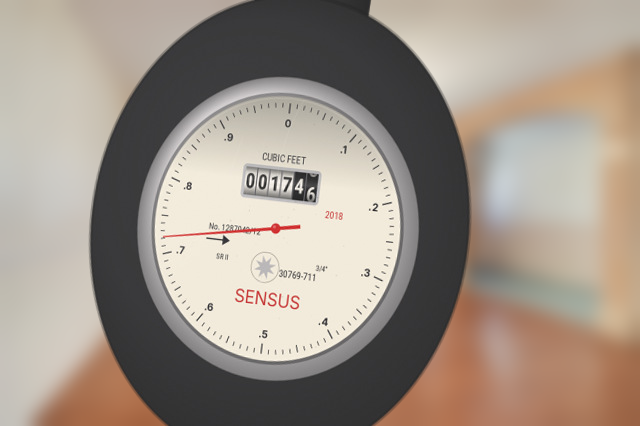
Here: 1745.72 ft³
